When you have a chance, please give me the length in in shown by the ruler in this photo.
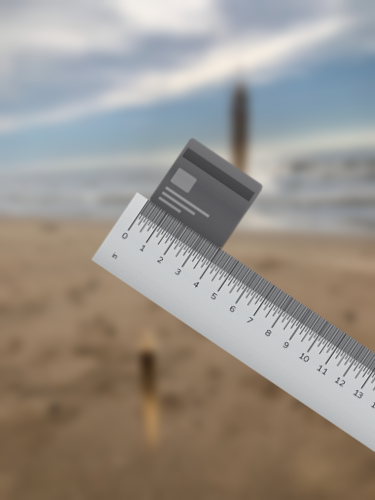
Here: 4 in
